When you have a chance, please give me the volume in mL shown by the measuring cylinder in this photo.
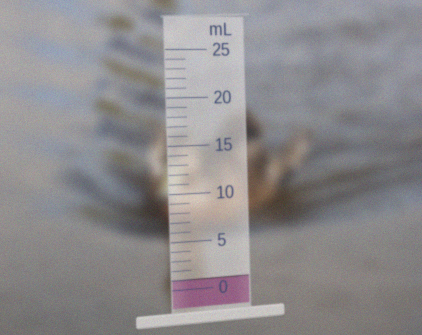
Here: 1 mL
